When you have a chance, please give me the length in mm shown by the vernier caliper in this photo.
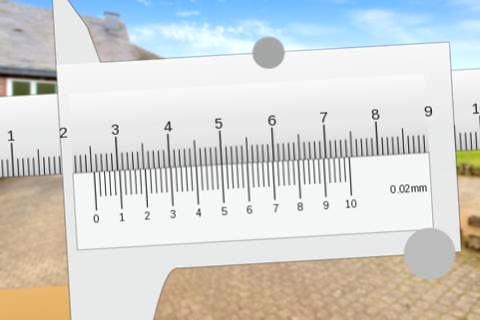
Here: 25.5 mm
